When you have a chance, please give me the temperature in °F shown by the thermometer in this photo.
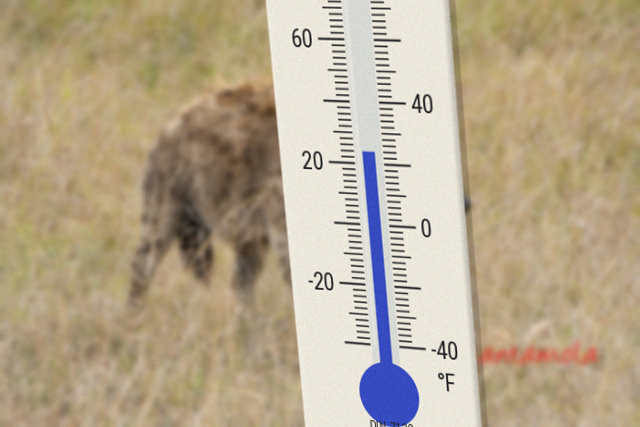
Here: 24 °F
